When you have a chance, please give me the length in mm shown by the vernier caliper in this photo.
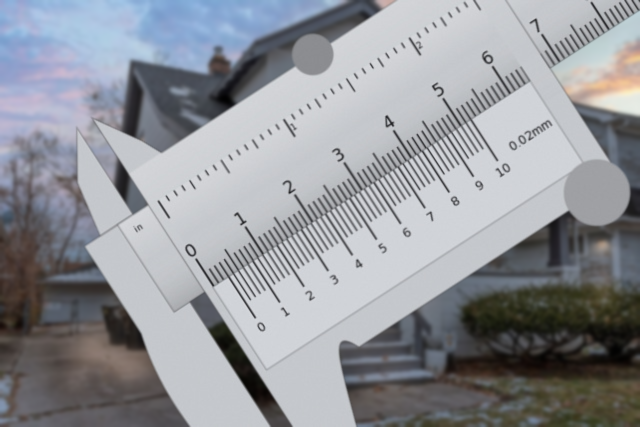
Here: 3.0 mm
